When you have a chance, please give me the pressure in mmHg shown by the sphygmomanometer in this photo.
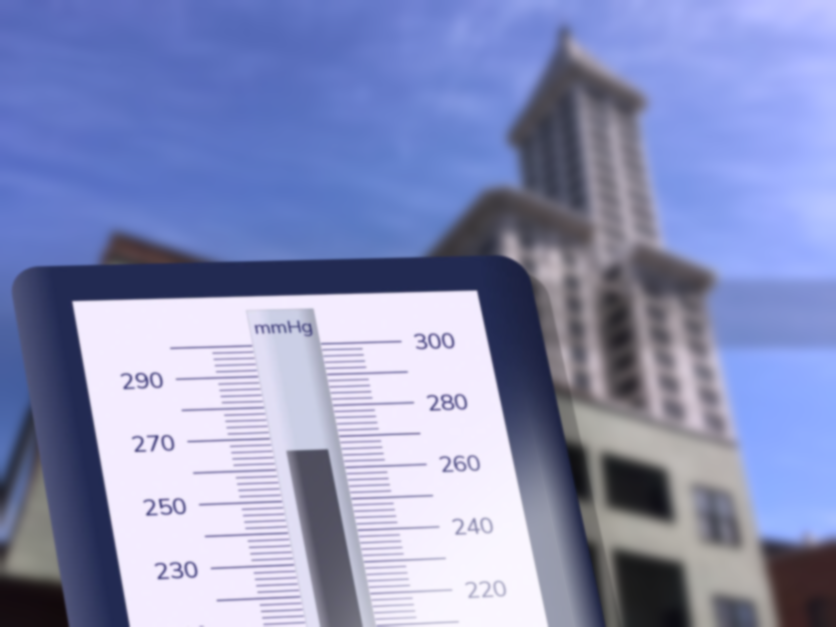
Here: 266 mmHg
